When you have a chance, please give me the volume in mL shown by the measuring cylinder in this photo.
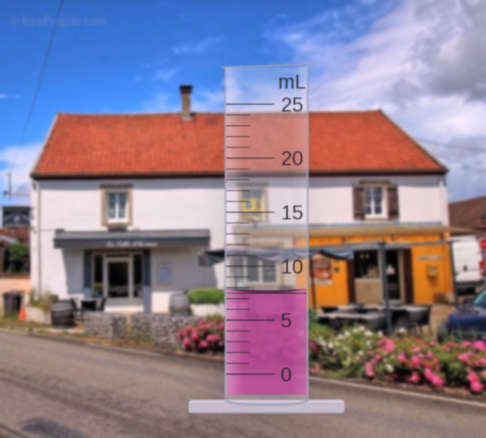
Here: 7.5 mL
